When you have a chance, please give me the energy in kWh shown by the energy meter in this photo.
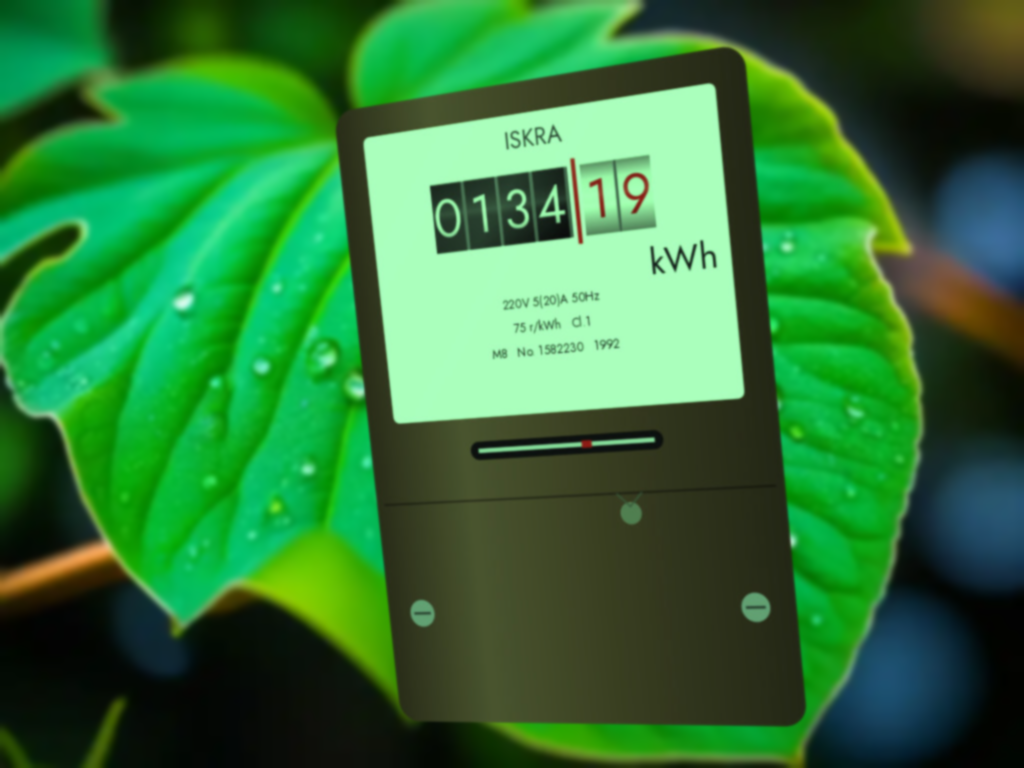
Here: 134.19 kWh
